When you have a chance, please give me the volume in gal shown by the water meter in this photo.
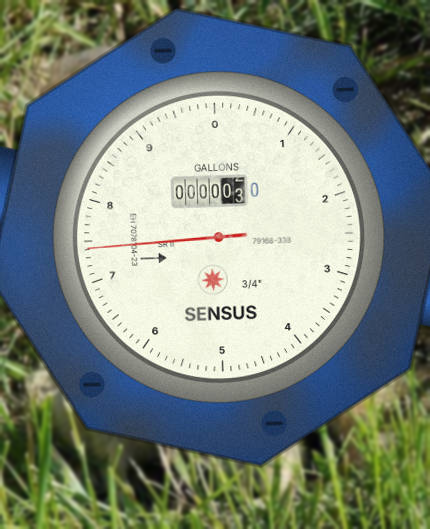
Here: 27.4 gal
